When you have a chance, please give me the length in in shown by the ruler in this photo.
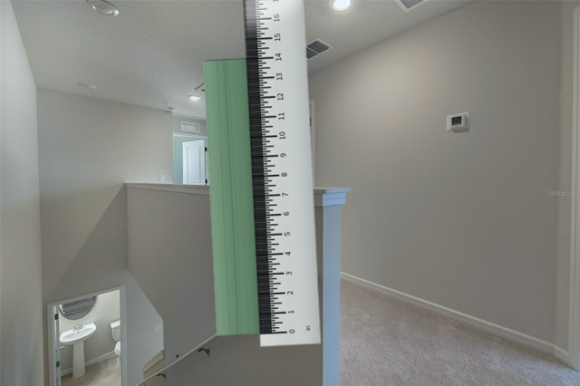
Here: 14 in
